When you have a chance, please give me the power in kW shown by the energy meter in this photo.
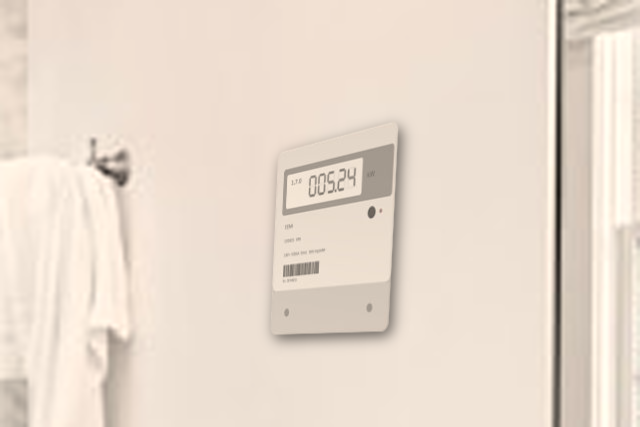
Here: 5.24 kW
